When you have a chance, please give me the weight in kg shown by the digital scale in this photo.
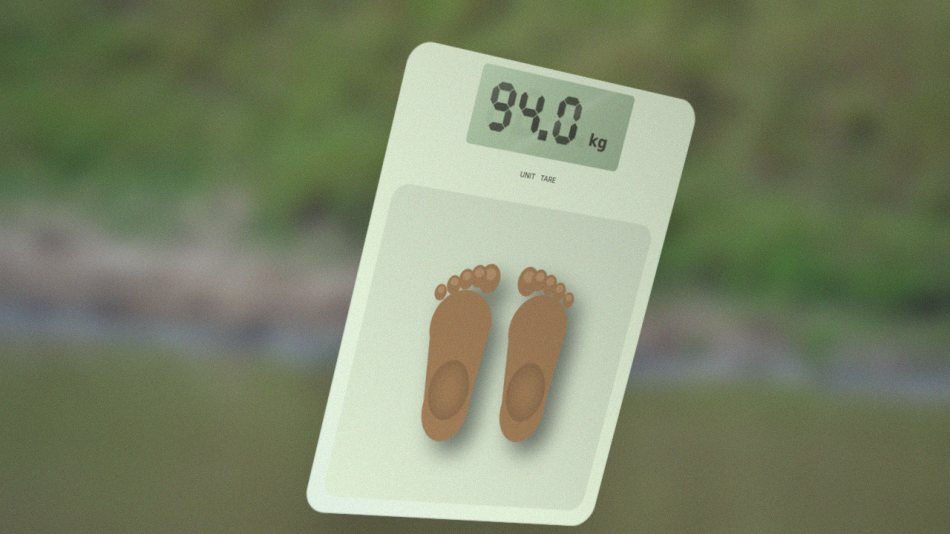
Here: 94.0 kg
